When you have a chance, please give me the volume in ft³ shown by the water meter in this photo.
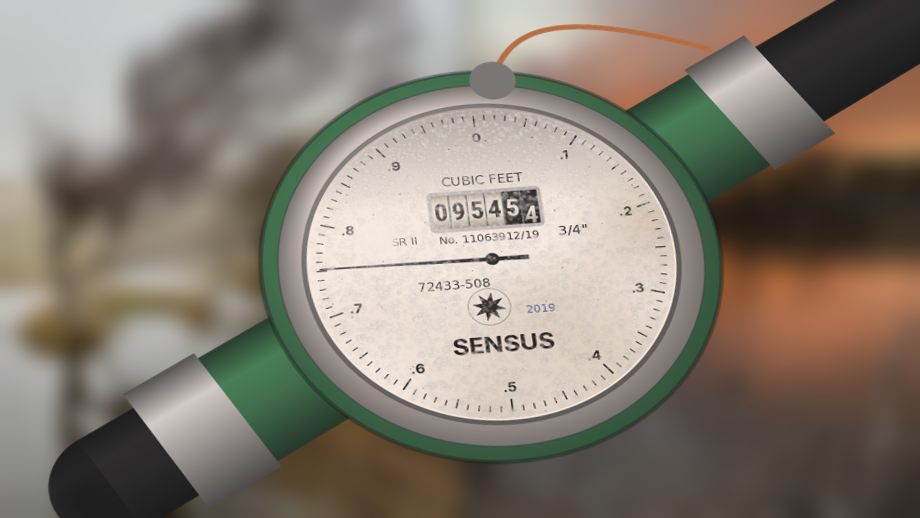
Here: 95453.75 ft³
